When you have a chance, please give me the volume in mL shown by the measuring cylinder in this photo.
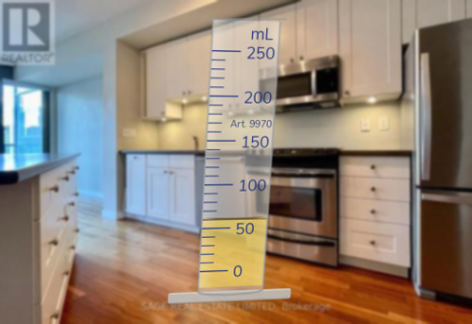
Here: 60 mL
